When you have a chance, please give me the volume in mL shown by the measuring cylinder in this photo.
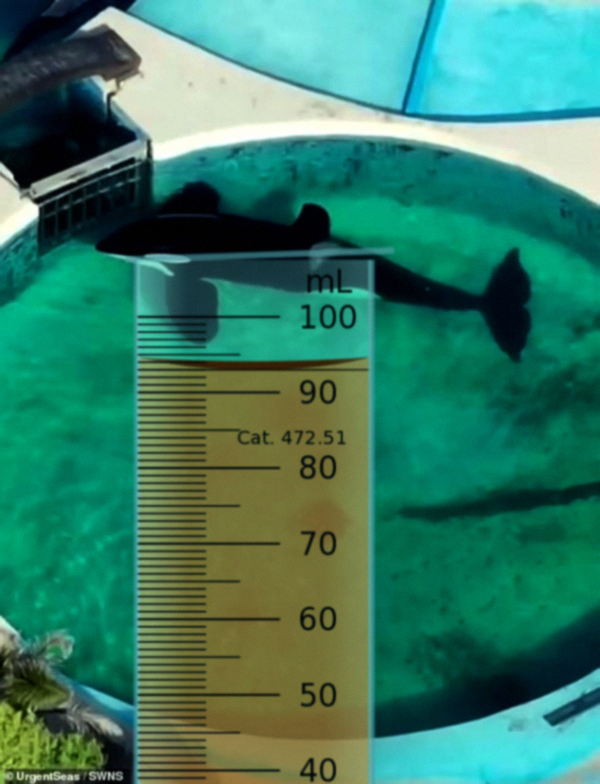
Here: 93 mL
